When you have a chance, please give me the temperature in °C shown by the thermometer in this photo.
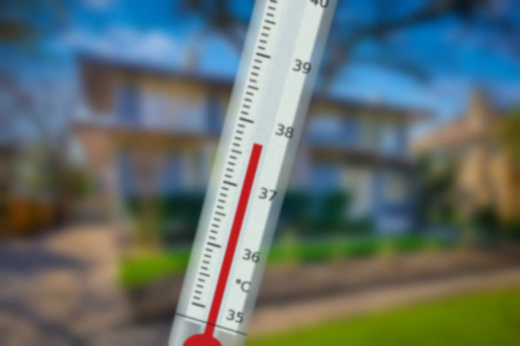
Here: 37.7 °C
